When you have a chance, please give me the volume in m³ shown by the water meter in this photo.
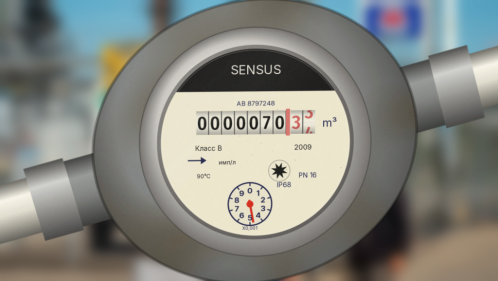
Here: 70.334 m³
